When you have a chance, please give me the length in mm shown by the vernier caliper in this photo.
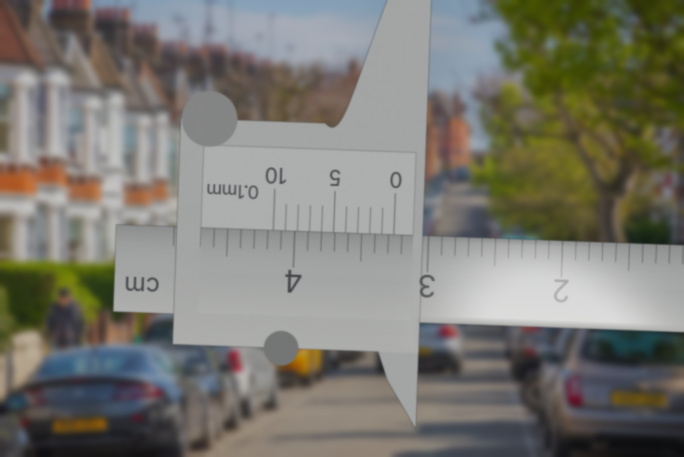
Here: 32.6 mm
